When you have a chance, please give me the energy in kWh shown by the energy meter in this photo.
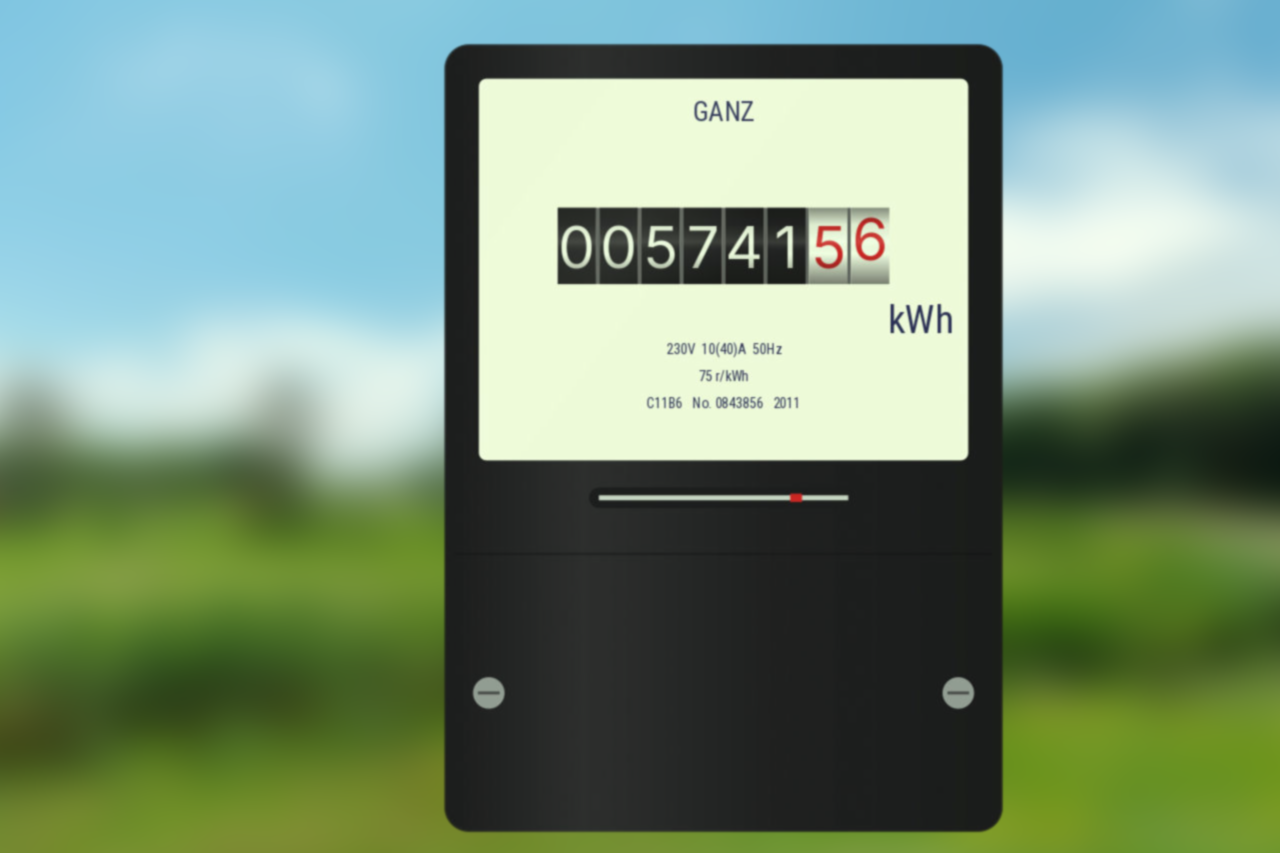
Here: 5741.56 kWh
